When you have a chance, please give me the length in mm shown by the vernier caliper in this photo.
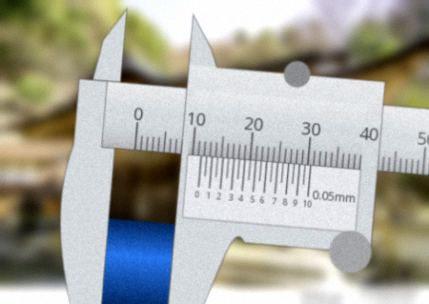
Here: 11.5 mm
